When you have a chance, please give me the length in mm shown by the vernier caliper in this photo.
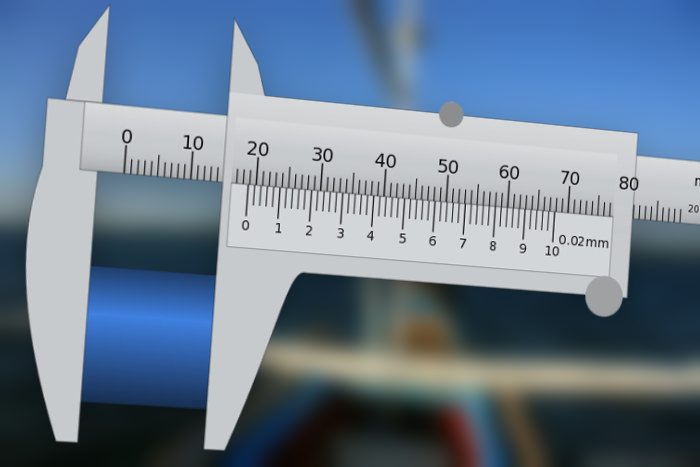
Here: 18.8 mm
